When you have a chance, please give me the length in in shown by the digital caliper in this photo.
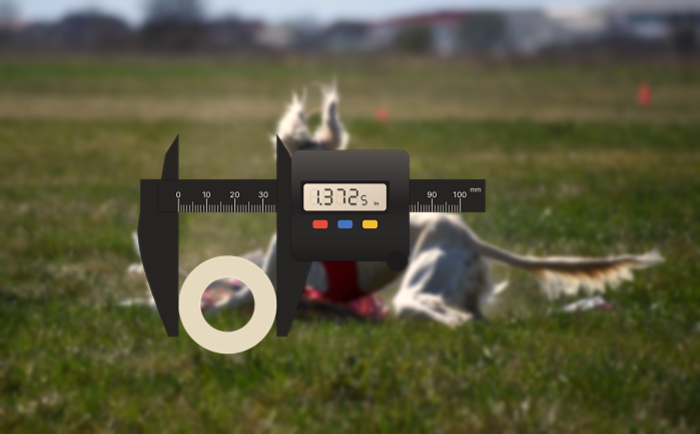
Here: 1.3725 in
